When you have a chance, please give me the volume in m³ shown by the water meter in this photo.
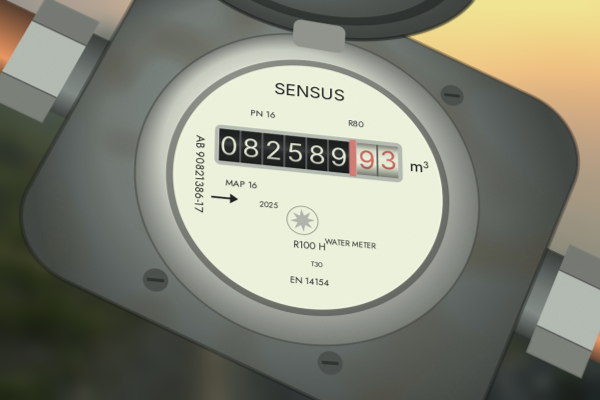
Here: 82589.93 m³
